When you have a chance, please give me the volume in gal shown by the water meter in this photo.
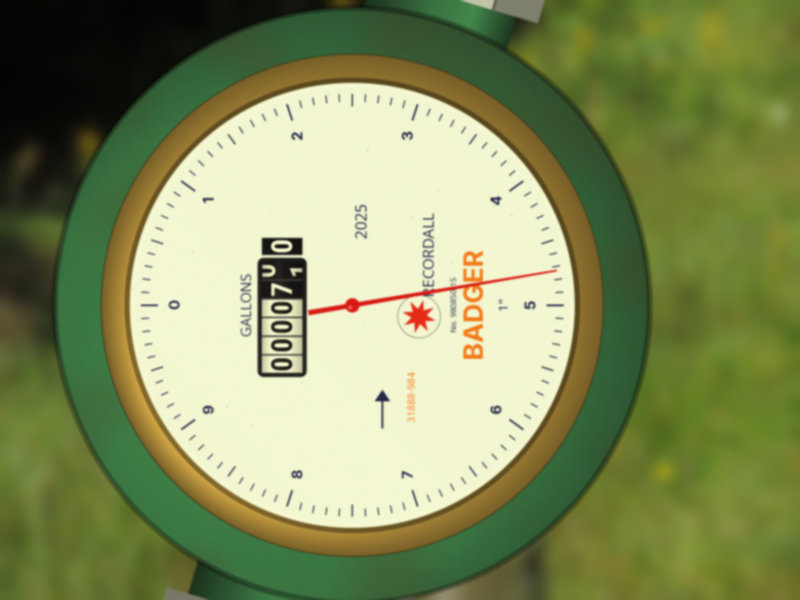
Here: 704.7 gal
